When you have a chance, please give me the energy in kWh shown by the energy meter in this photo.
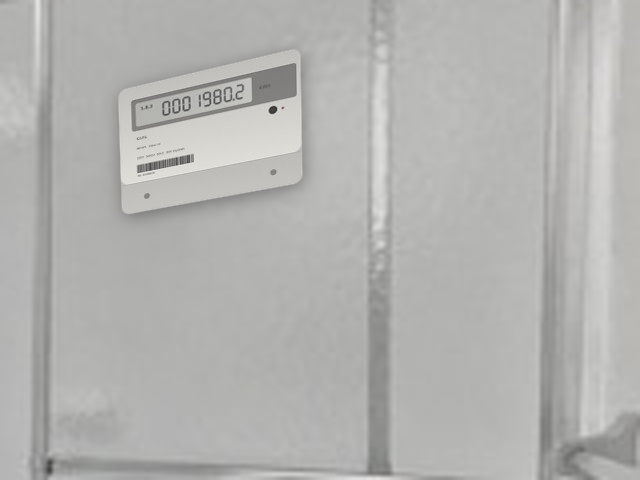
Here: 1980.2 kWh
